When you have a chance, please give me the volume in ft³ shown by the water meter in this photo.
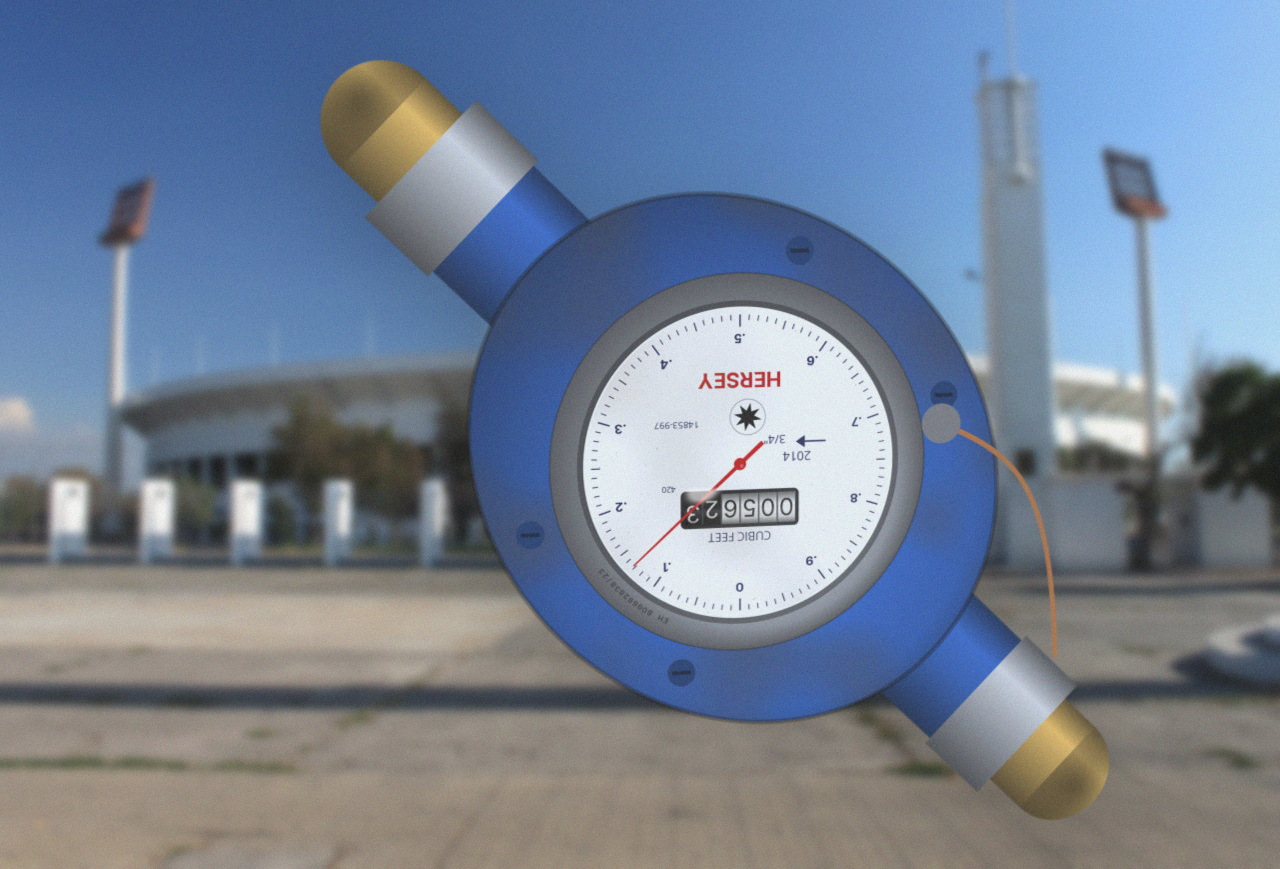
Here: 5623.13 ft³
